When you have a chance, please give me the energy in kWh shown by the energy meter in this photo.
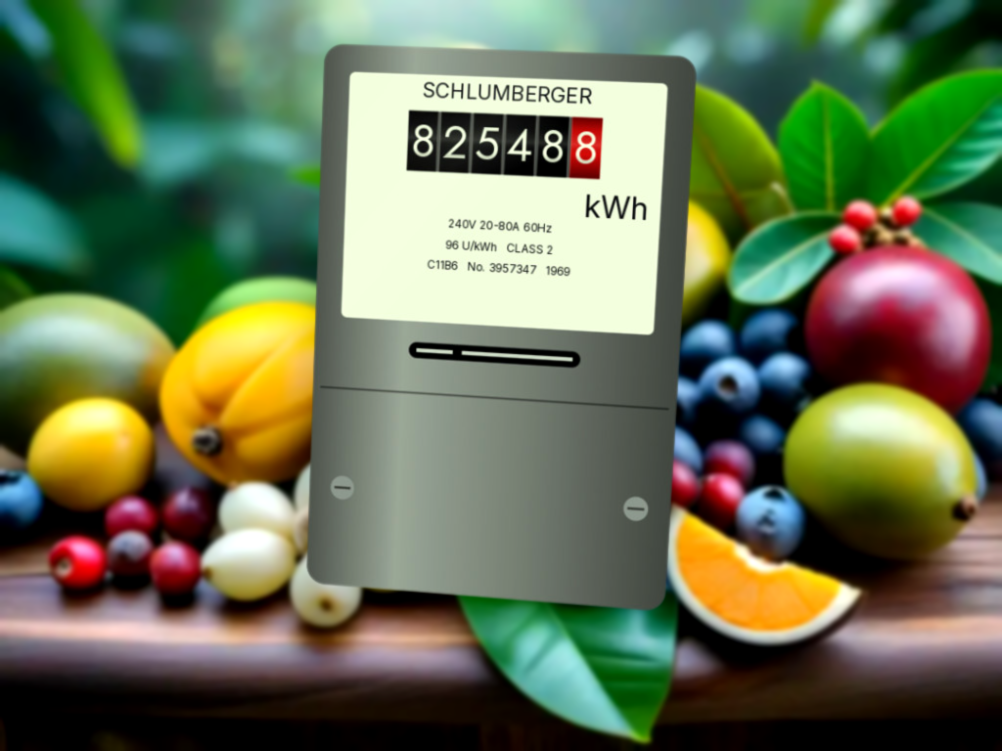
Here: 82548.8 kWh
